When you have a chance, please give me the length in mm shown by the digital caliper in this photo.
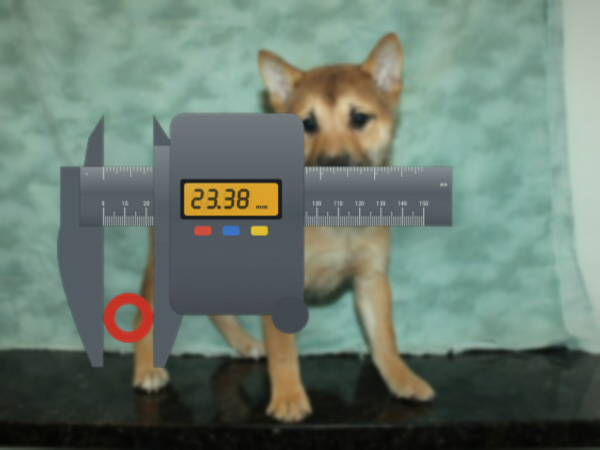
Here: 23.38 mm
